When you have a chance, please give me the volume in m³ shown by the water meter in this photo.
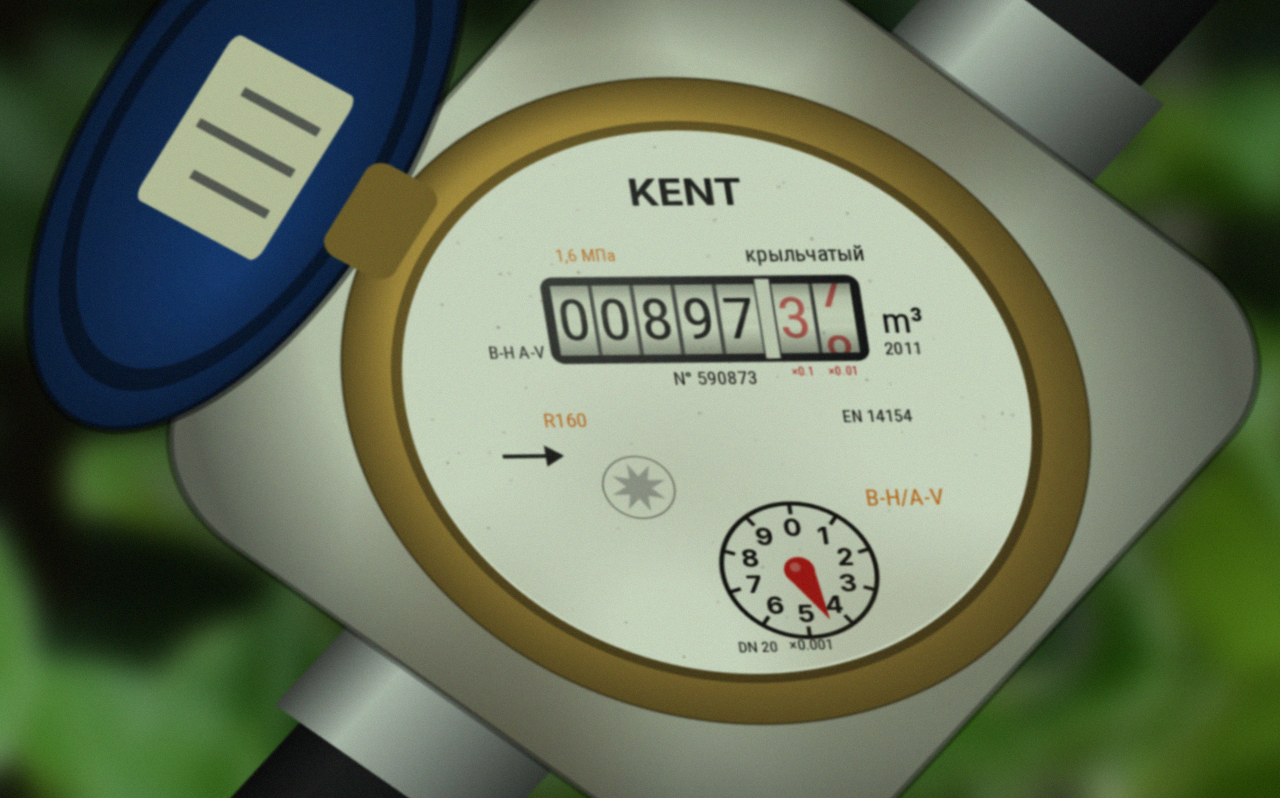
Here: 897.374 m³
